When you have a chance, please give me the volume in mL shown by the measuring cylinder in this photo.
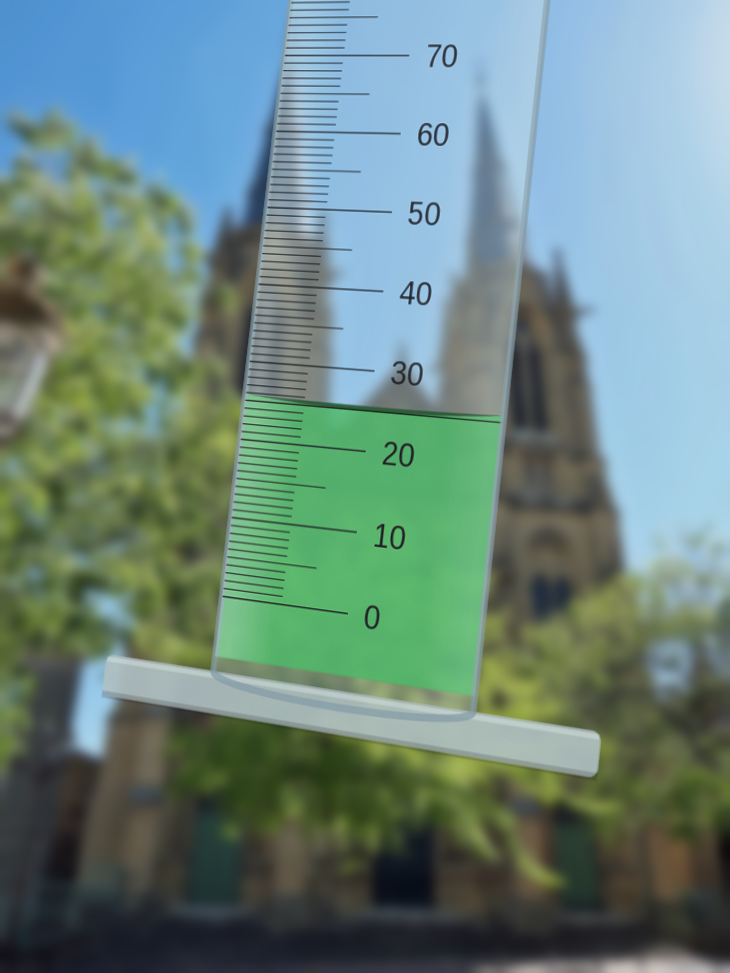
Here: 25 mL
